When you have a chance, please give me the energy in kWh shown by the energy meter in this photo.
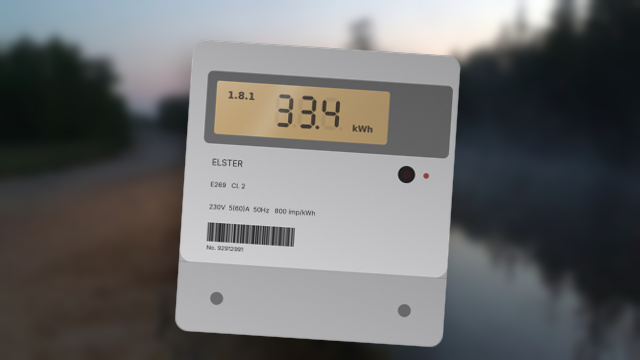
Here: 33.4 kWh
